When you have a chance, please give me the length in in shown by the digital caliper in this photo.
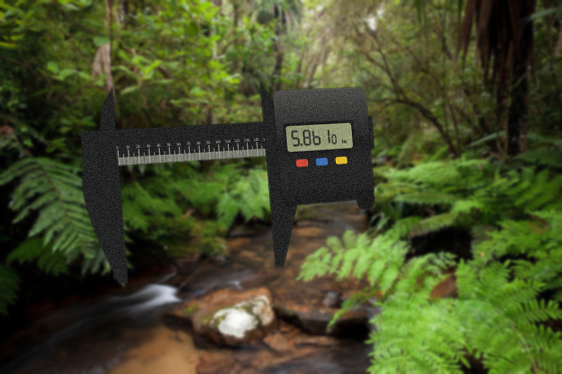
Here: 5.8610 in
